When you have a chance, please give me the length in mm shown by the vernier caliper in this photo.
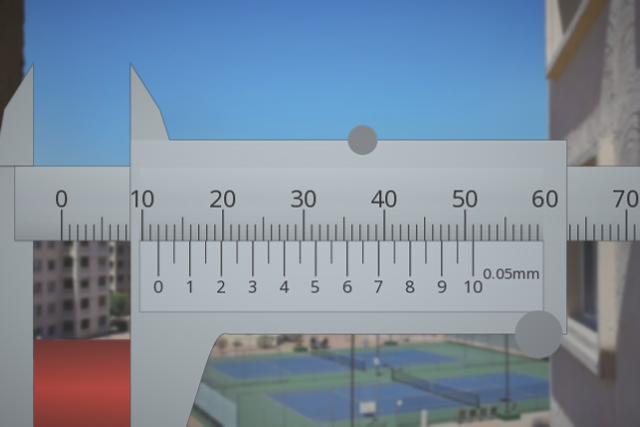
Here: 12.0 mm
